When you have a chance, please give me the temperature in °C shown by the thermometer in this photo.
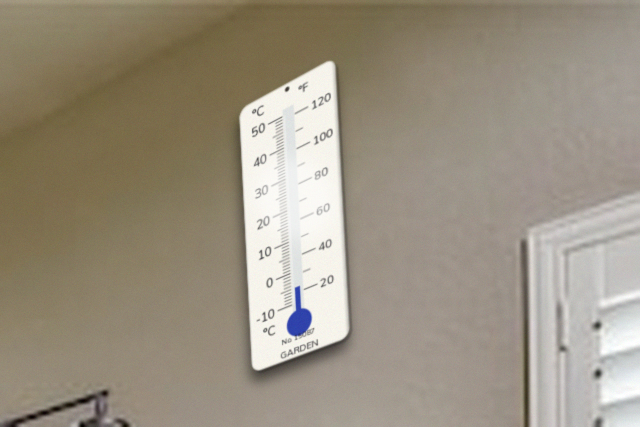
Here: -5 °C
